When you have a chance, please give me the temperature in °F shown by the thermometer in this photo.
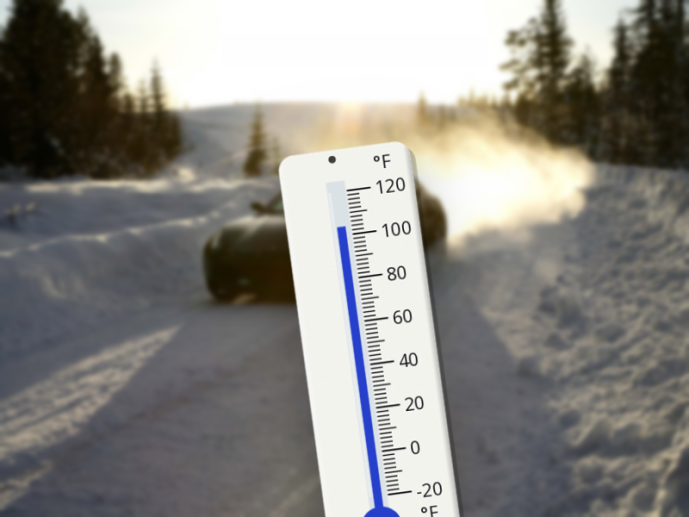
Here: 104 °F
